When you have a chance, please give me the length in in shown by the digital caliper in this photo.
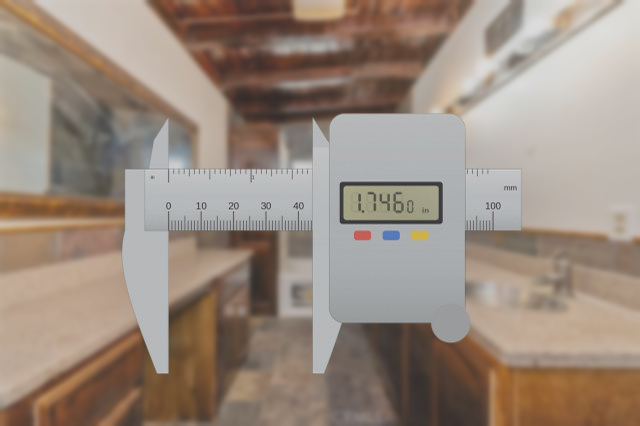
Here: 1.7460 in
